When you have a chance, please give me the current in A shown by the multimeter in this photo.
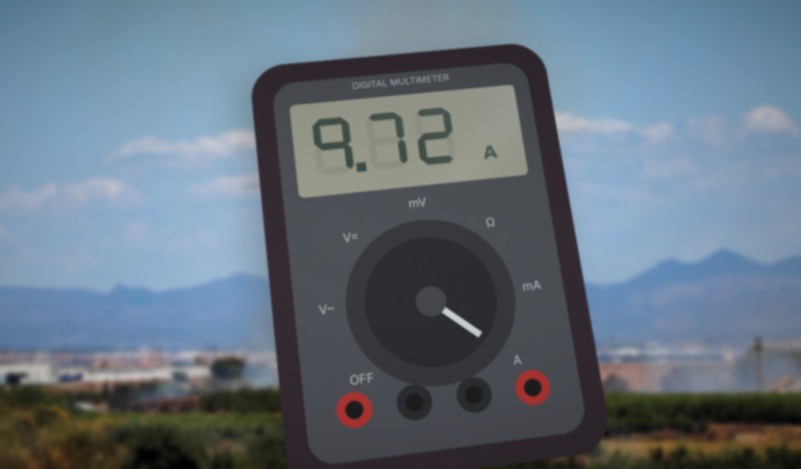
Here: 9.72 A
